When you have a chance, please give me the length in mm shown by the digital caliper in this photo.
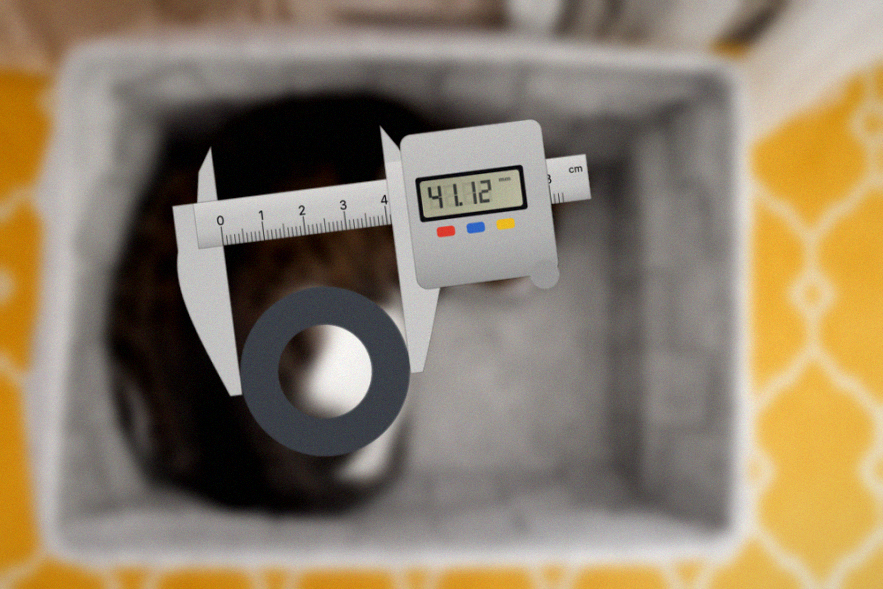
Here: 41.12 mm
